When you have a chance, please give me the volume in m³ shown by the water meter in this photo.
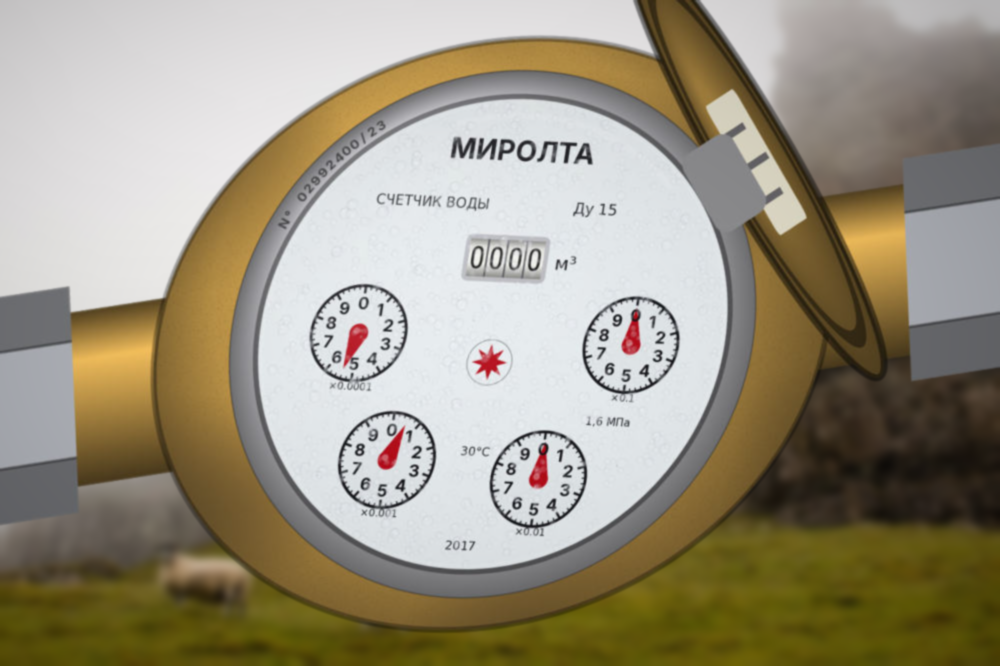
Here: 0.0005 m³
